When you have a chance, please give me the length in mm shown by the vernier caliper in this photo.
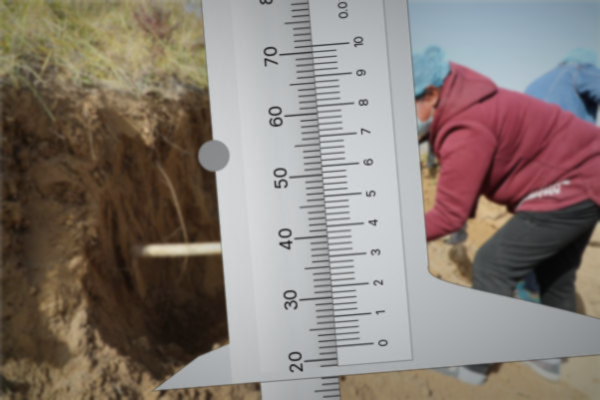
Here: 22.0 mm
